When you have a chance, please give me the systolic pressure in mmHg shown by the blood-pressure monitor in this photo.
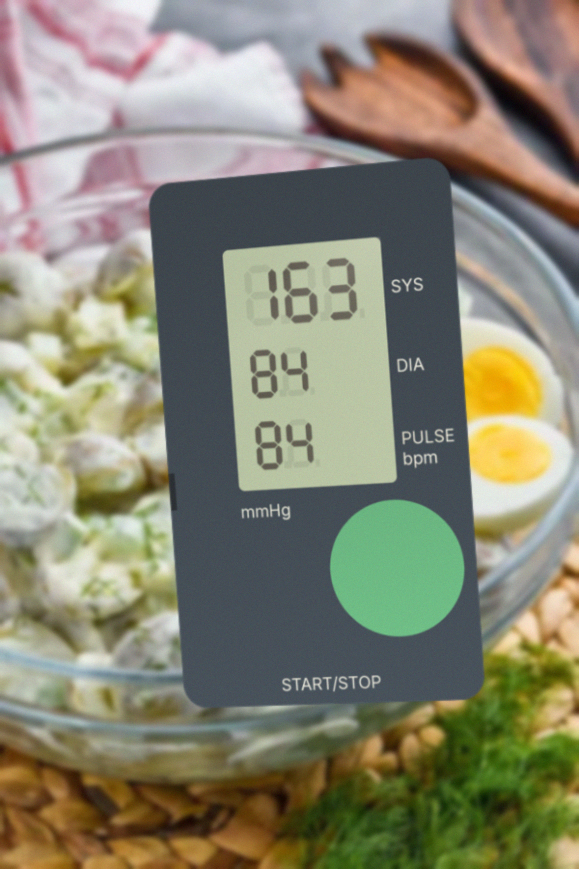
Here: 163 mmHg
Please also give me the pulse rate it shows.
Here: 84 bpm
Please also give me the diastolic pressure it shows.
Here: 84 mmHg
